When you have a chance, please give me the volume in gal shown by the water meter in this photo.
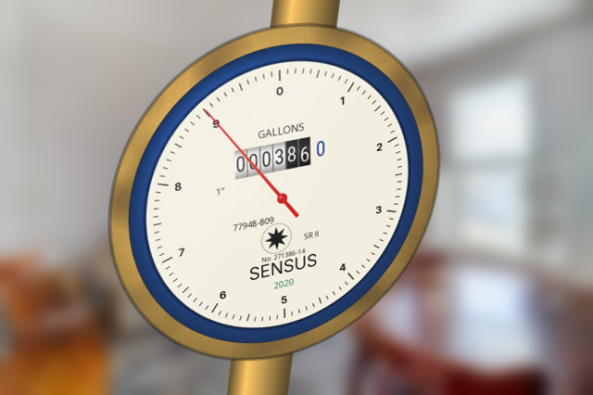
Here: 3859.0 gal
